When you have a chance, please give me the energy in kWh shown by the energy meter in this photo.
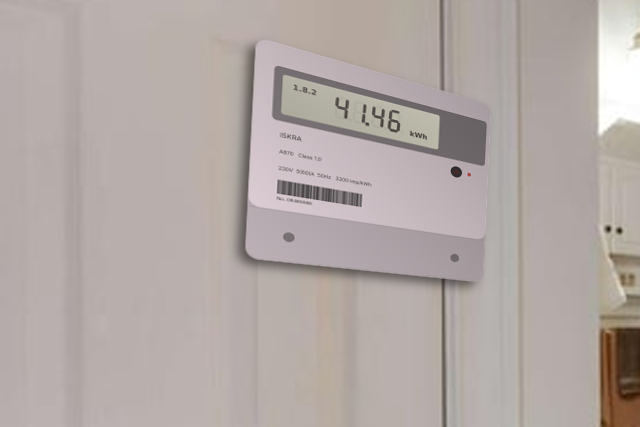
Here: 41.46 kWh
